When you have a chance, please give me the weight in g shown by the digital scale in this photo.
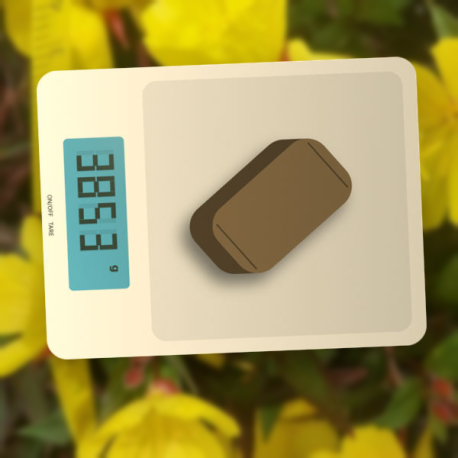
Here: 3853 g
